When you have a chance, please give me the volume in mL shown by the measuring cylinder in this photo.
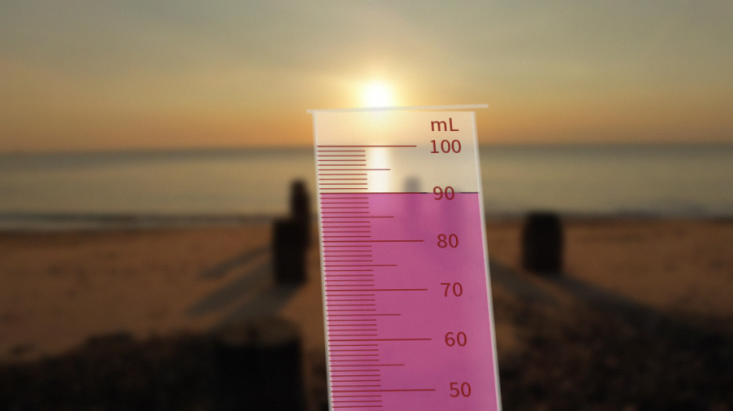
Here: 90 mL
